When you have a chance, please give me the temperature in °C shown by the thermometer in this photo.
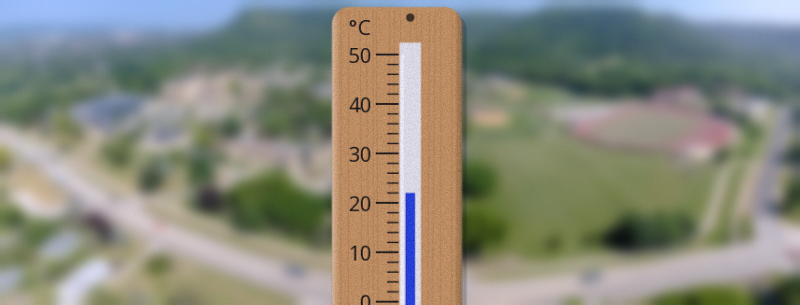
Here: 22 °C
